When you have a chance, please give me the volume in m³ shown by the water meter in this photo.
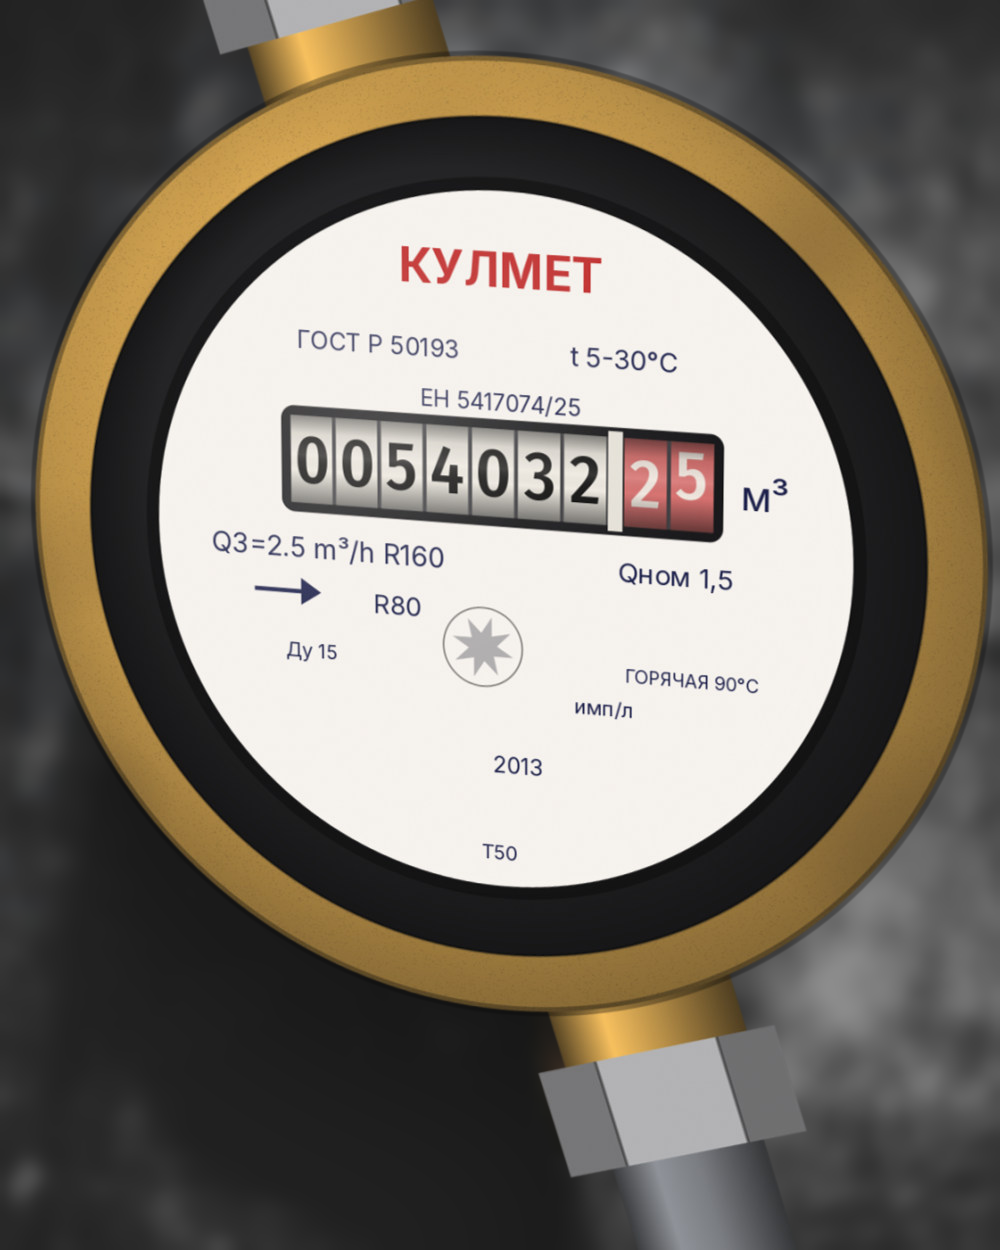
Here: 54032.25 m³
